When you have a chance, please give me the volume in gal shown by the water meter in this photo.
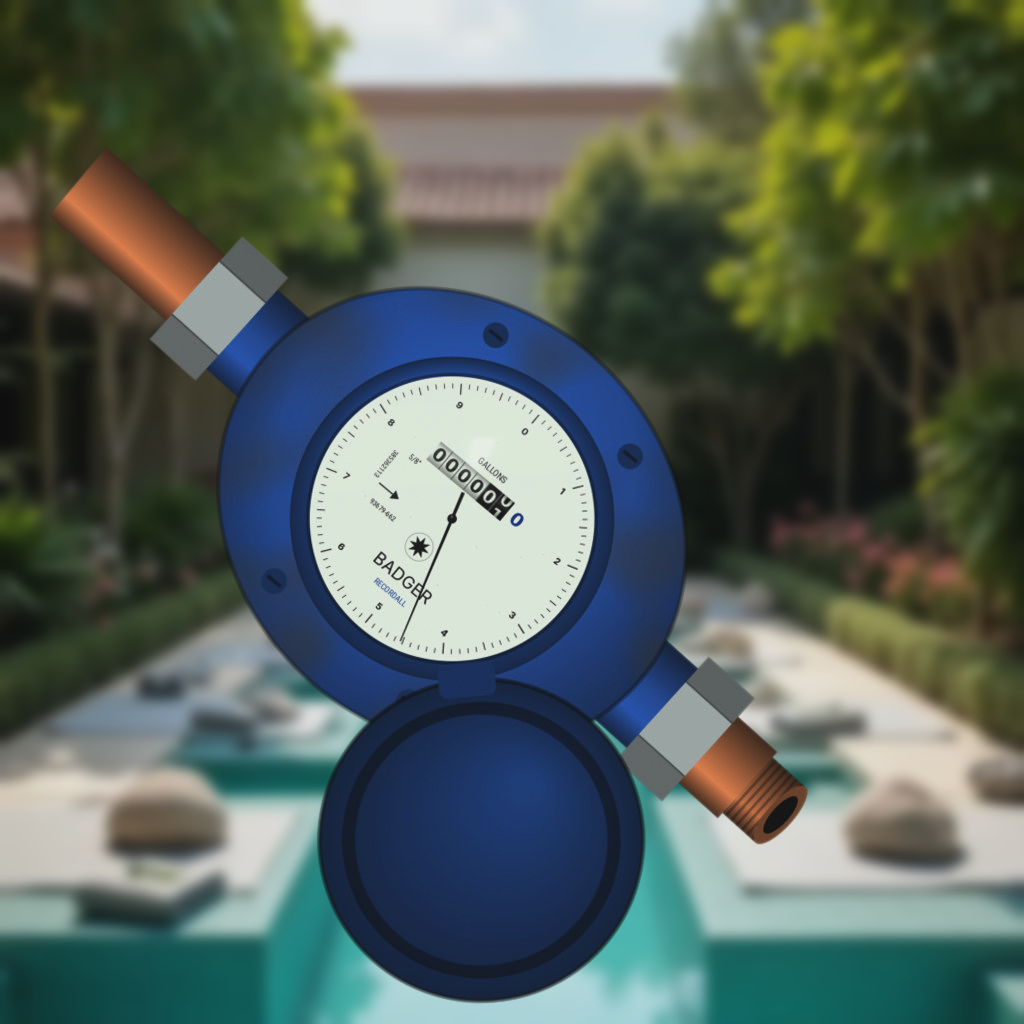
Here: 4.5 gal
